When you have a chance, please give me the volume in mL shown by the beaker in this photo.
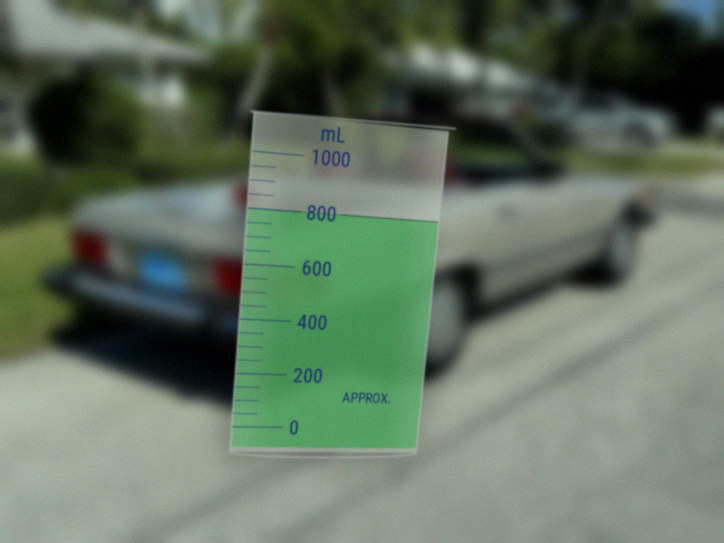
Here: 800 mL
